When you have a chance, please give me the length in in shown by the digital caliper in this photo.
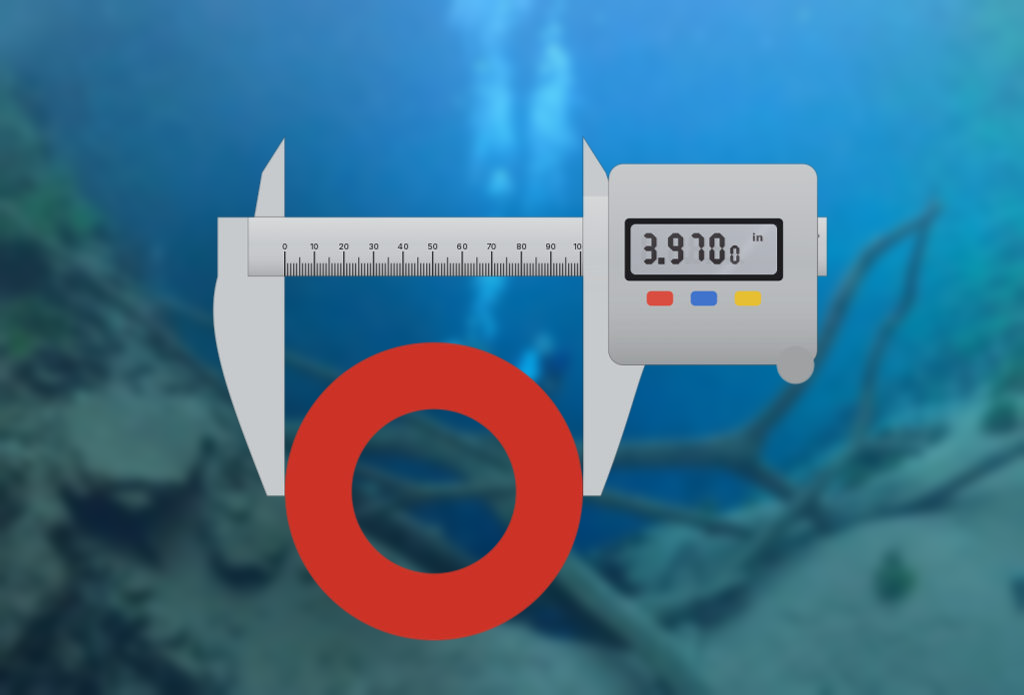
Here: 3.9700 in
